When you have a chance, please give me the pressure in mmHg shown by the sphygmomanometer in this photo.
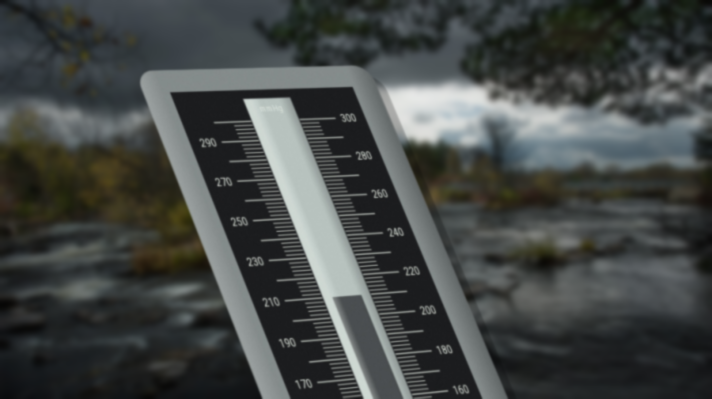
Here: 210 mmHg
